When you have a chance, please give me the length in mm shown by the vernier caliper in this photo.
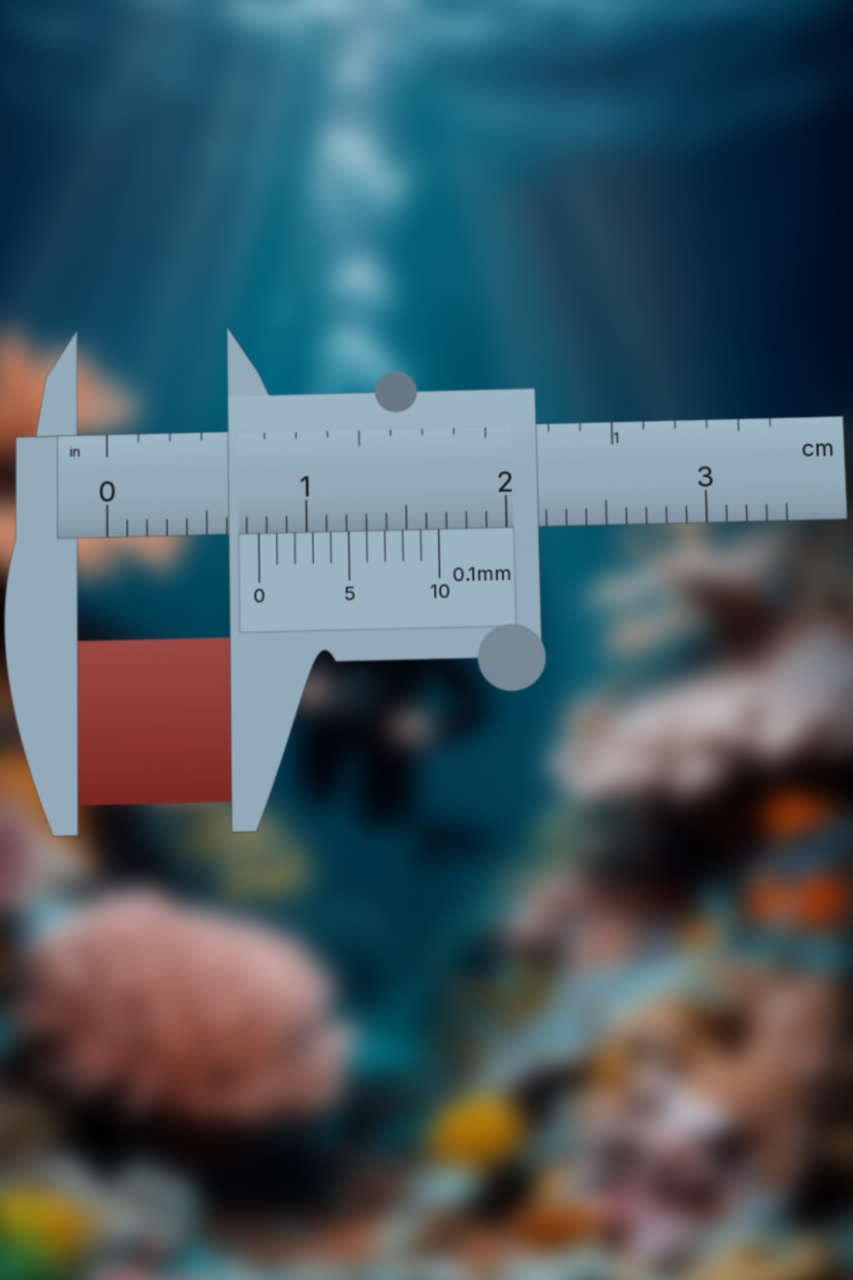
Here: 7.6 mm
